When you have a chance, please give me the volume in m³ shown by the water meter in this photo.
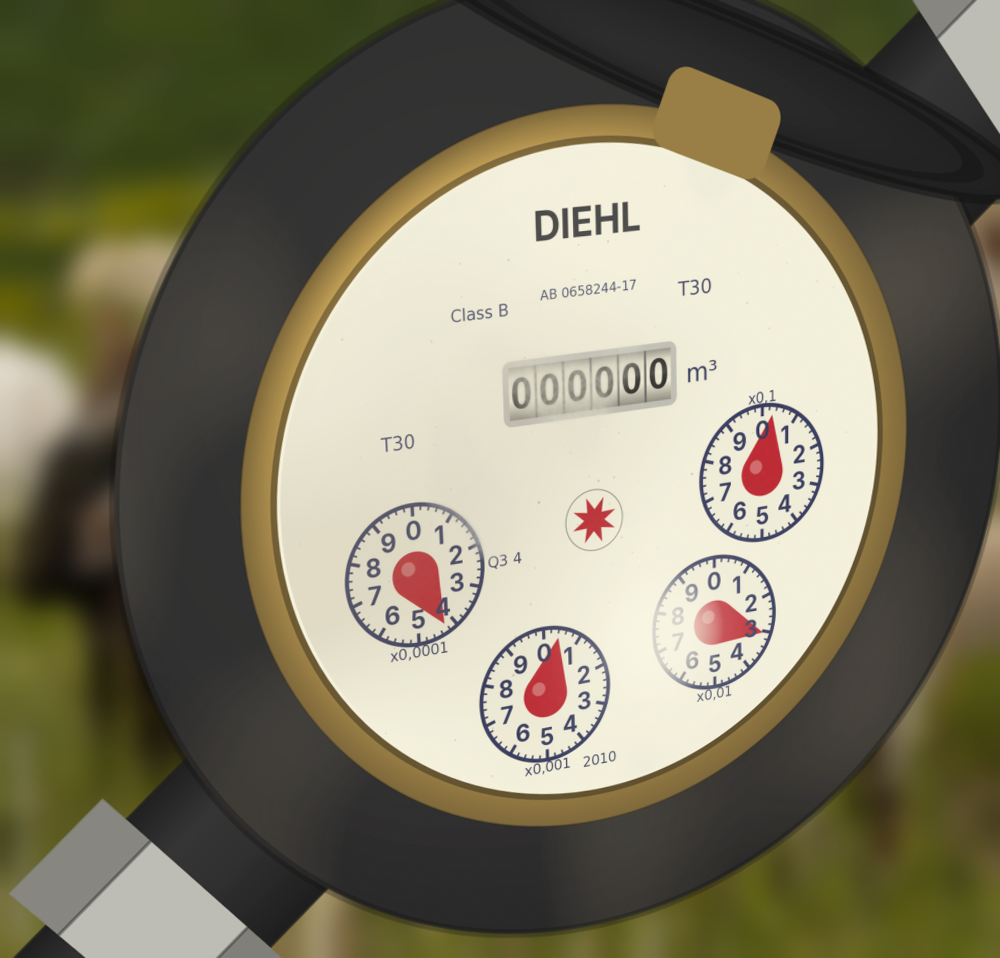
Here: 0.0304 m³
